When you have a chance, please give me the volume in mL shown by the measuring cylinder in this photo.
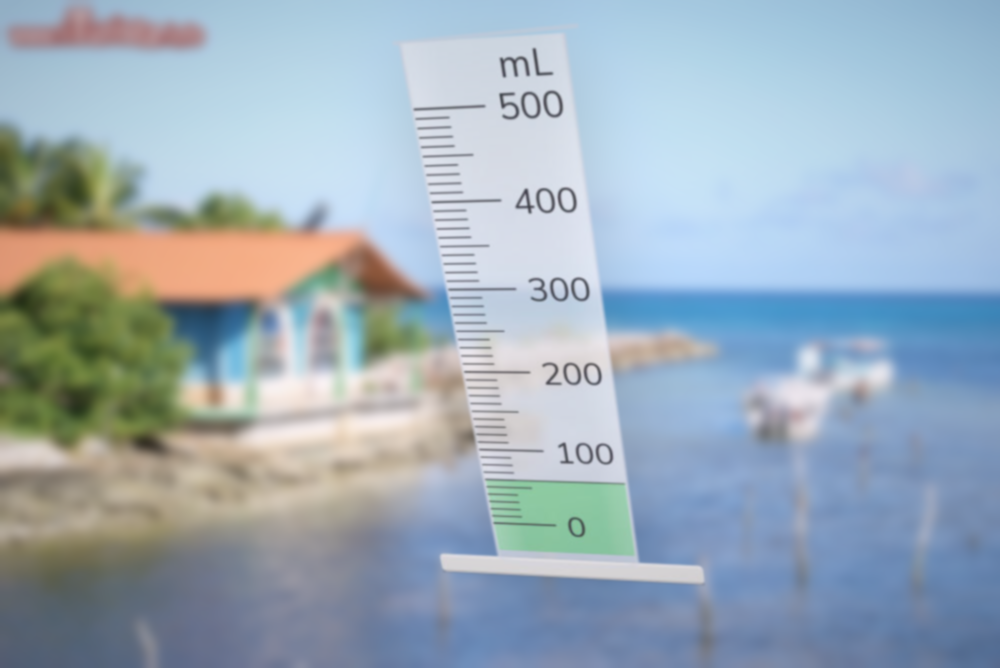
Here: 60 mL
